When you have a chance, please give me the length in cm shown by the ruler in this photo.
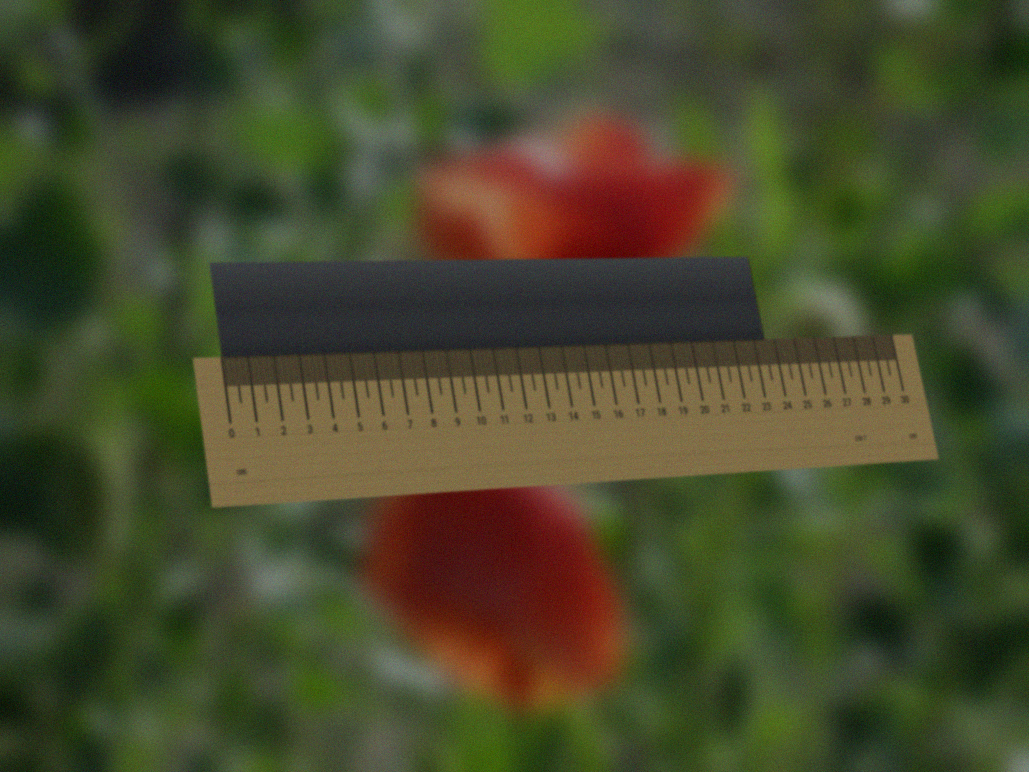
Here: 23.5 cm
